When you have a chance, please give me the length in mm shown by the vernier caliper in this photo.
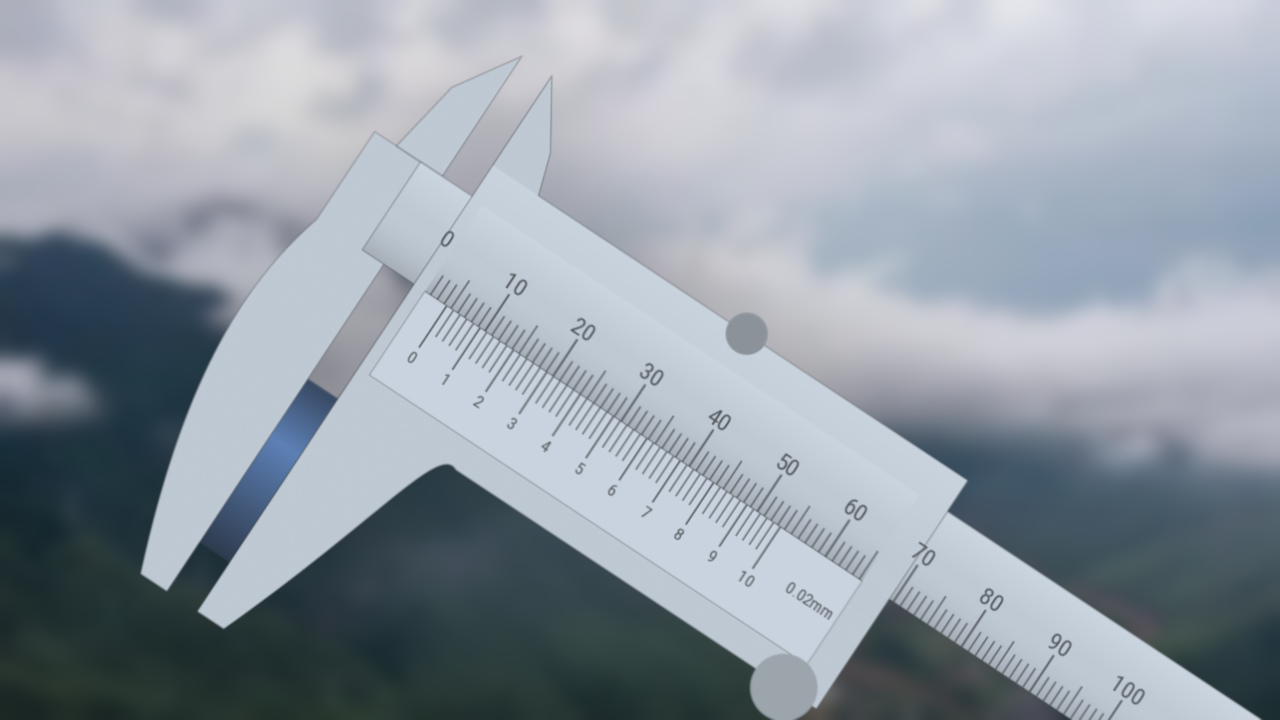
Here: 4.4 mm
